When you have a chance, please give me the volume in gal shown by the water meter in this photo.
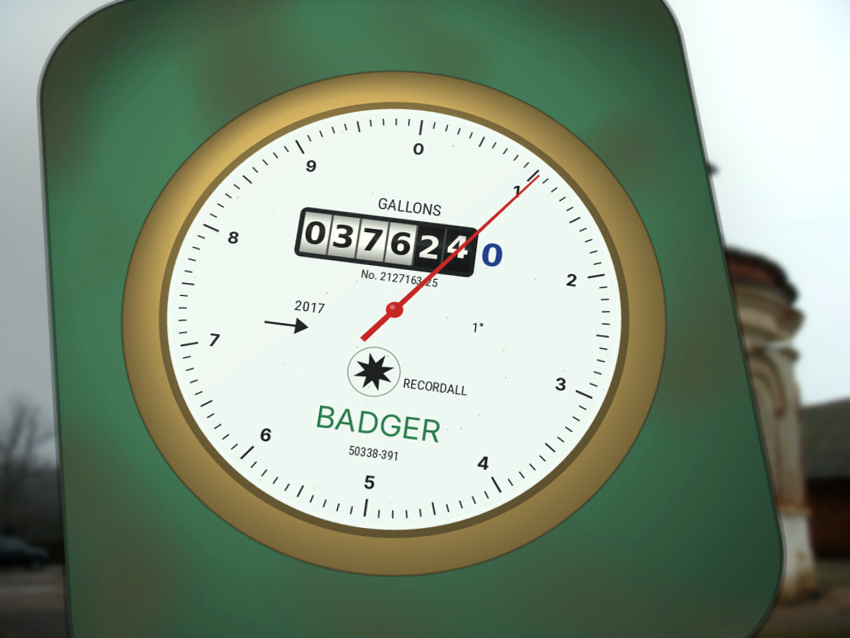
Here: 376241.0 gal
